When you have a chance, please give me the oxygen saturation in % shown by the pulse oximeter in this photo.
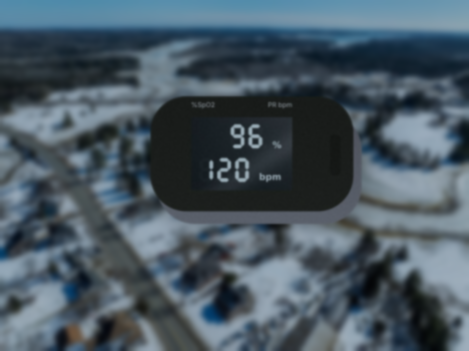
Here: 96 %
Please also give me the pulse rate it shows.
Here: 120 bpm
